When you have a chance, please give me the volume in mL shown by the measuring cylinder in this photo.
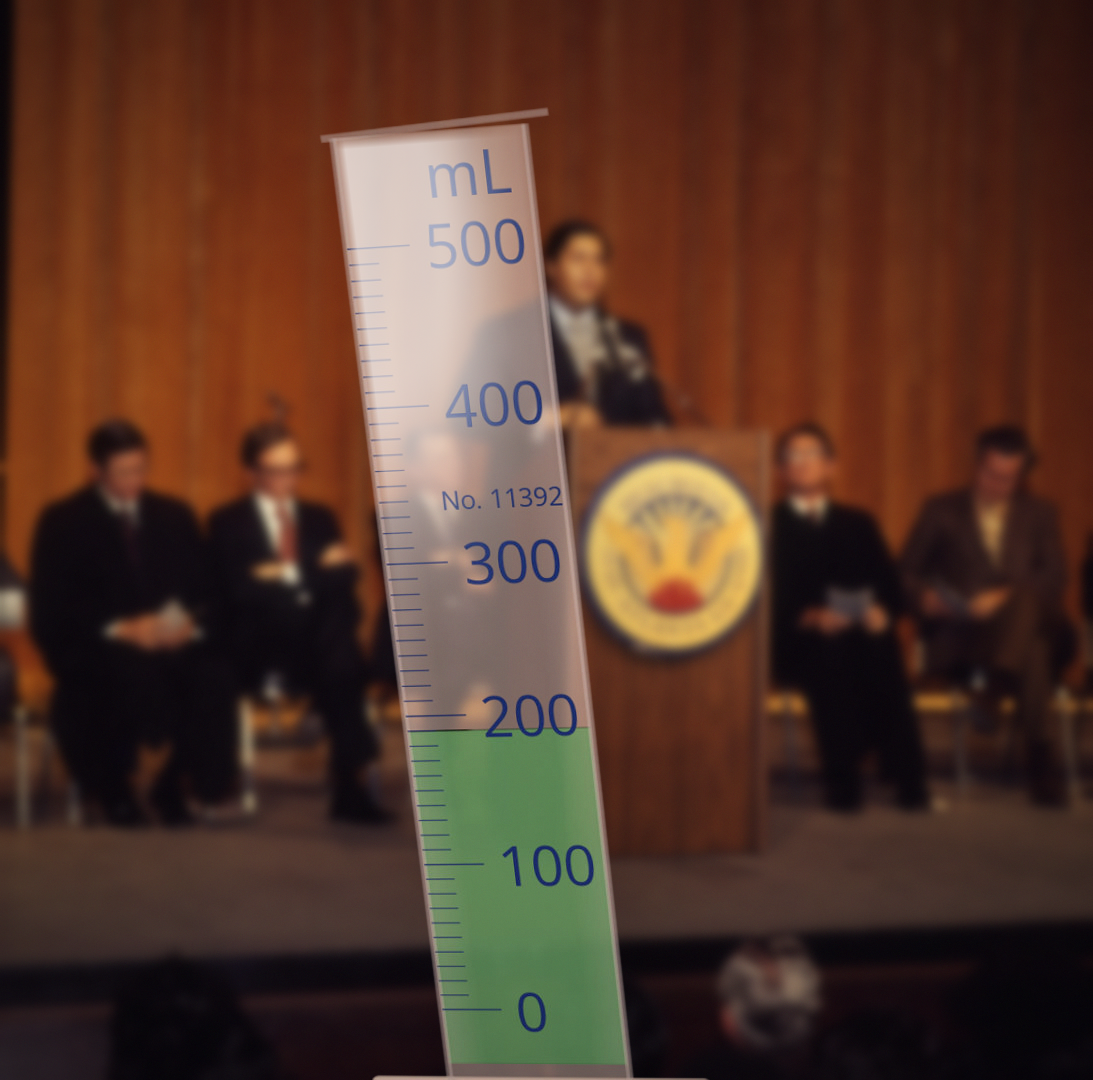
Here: 190 mL
